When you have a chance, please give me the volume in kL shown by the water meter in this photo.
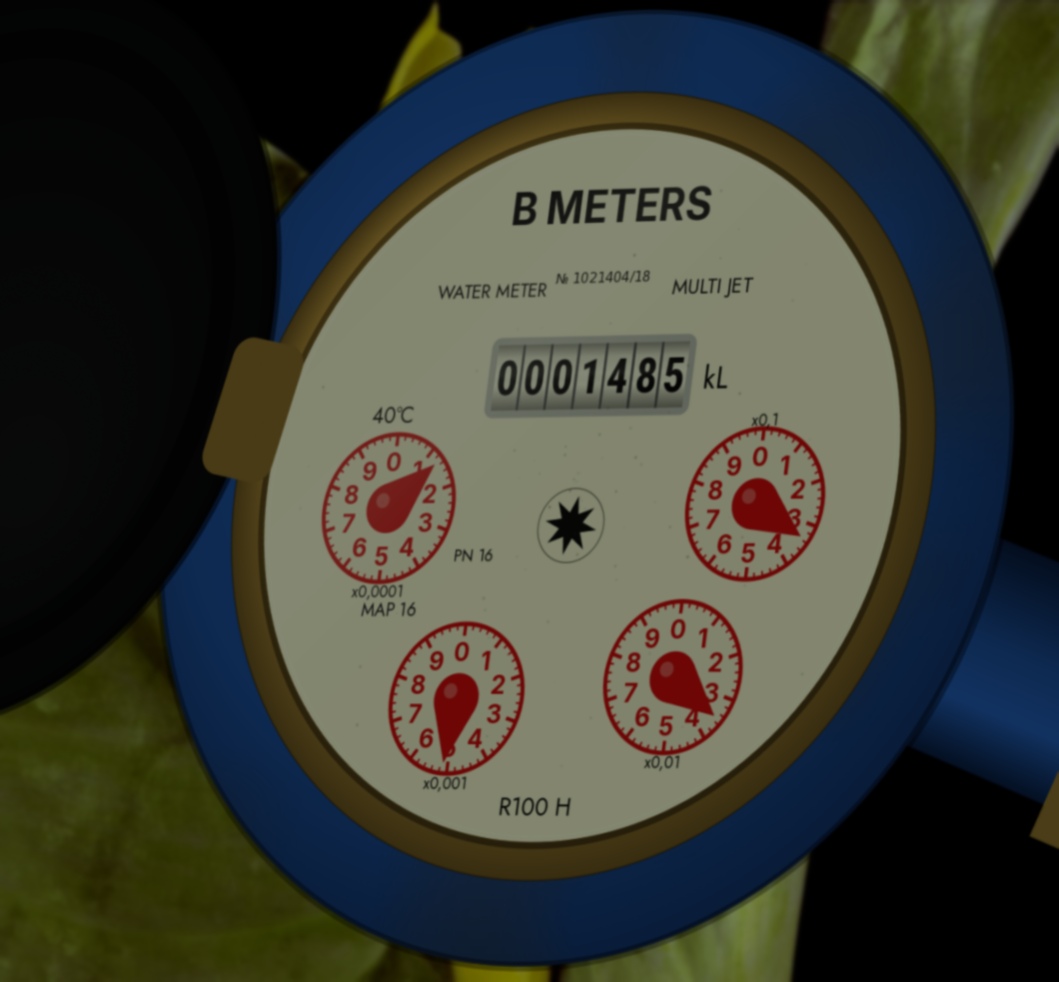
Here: 1485.3351 kL
